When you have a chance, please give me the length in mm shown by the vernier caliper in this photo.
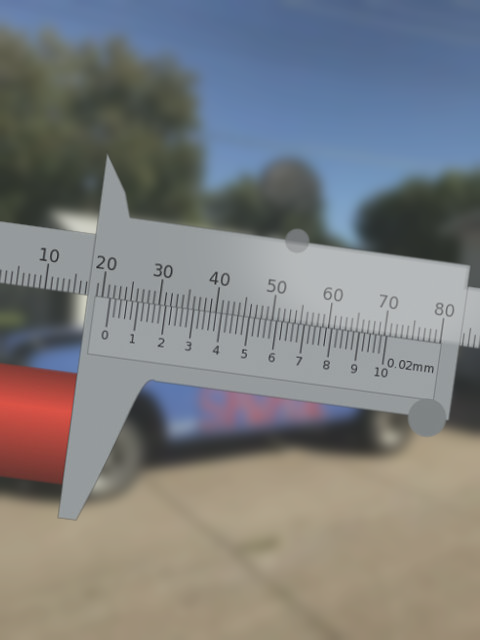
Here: 21.4 mm
